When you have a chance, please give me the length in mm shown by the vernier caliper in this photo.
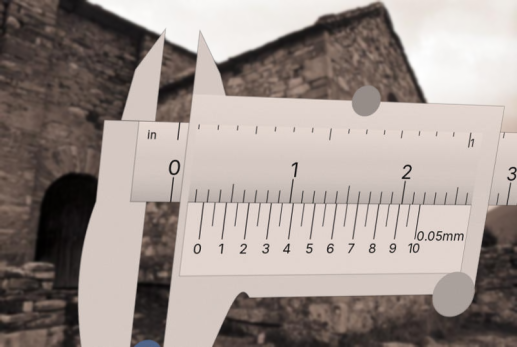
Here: 2.7 mm
